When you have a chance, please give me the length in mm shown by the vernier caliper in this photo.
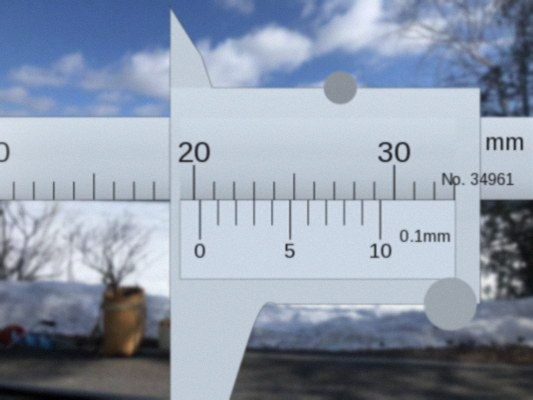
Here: 20.3 mm
